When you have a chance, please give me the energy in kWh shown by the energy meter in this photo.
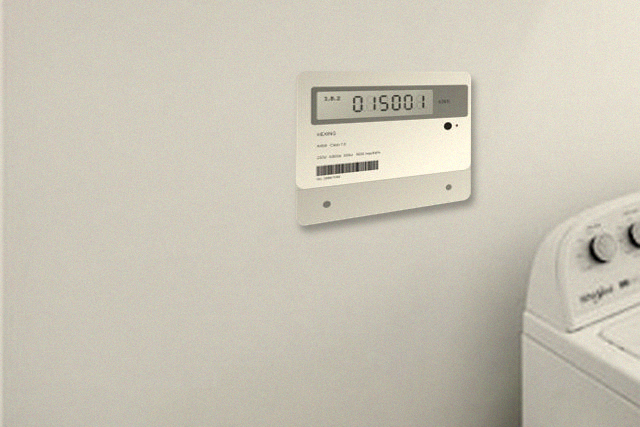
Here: 15001 kWh
